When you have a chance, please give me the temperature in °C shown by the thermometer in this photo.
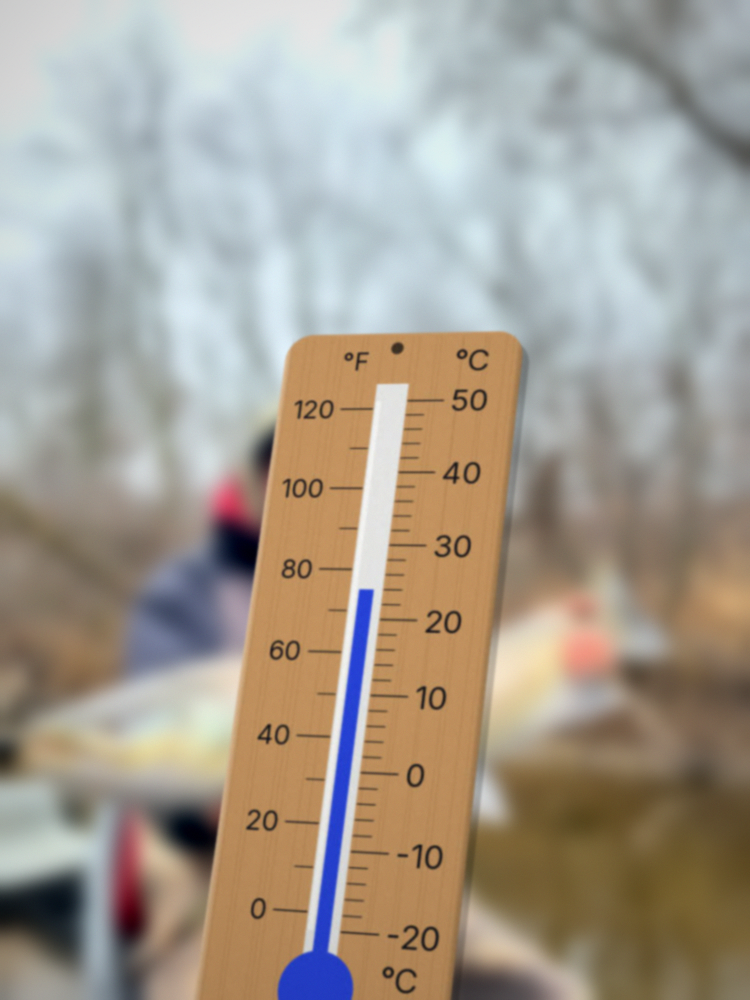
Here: 24 °C
